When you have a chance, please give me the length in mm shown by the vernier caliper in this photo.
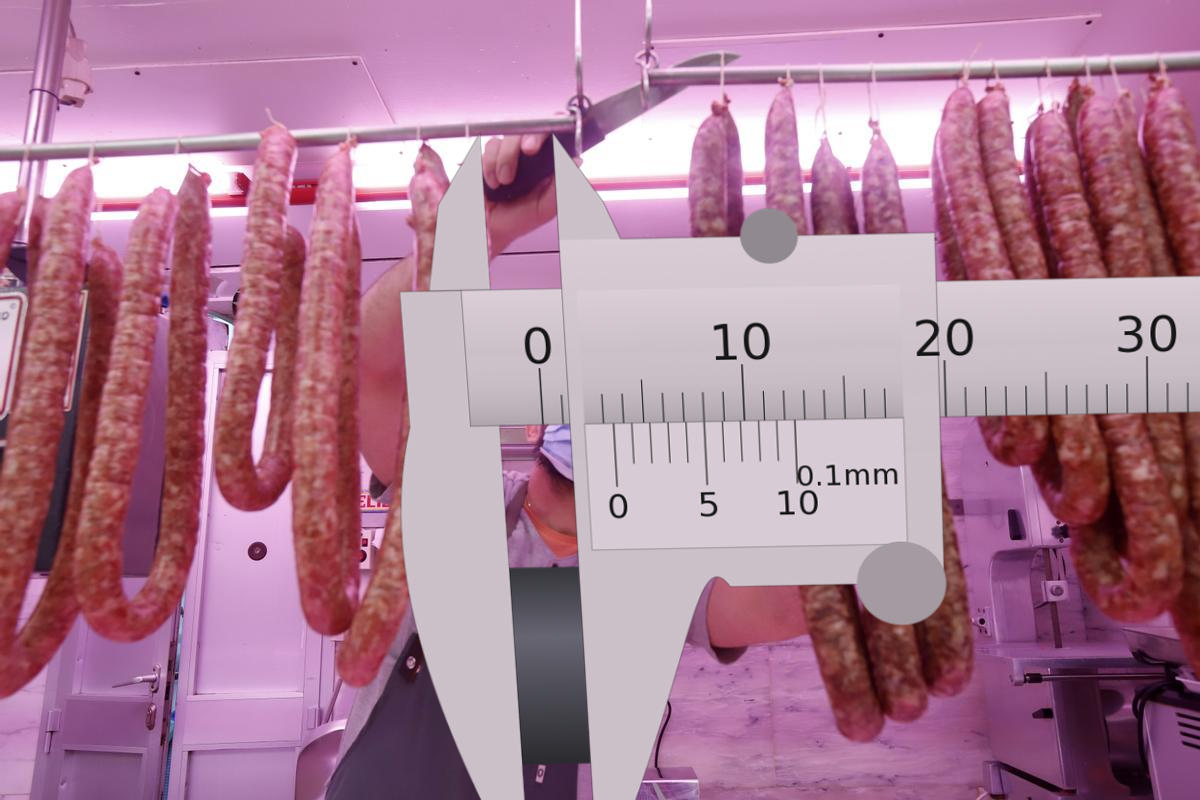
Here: 3.5 mm
